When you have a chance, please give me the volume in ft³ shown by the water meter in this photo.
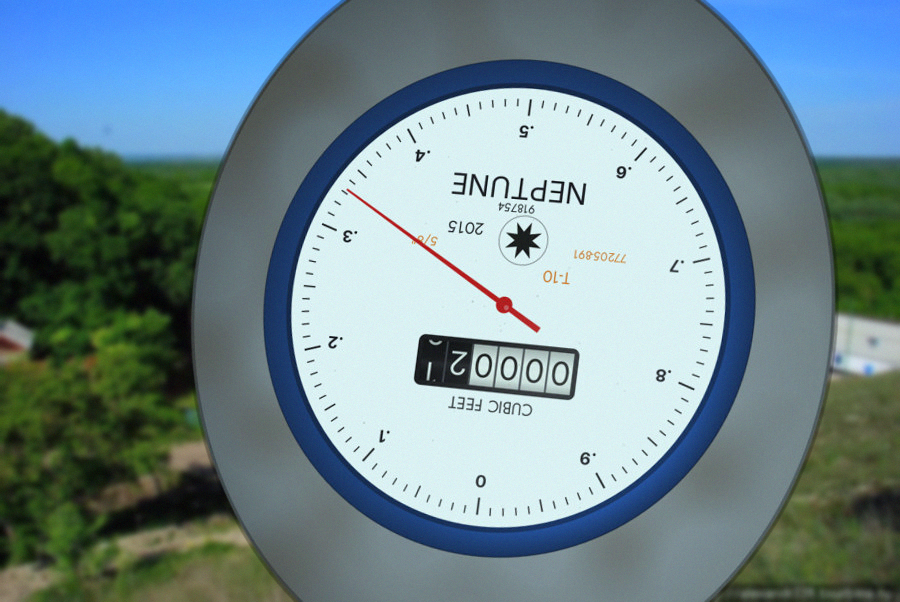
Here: 21.33 ft³
